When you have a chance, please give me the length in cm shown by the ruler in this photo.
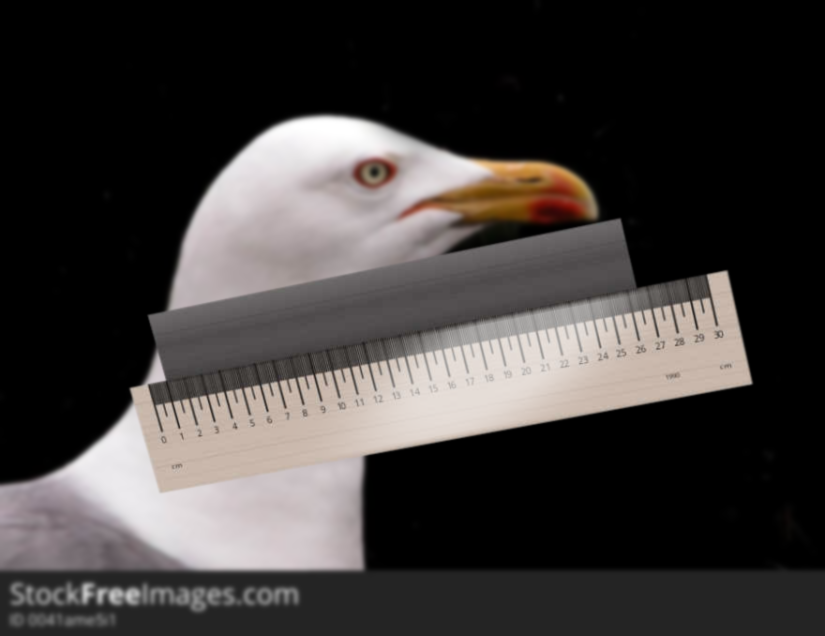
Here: 25.5 cm
